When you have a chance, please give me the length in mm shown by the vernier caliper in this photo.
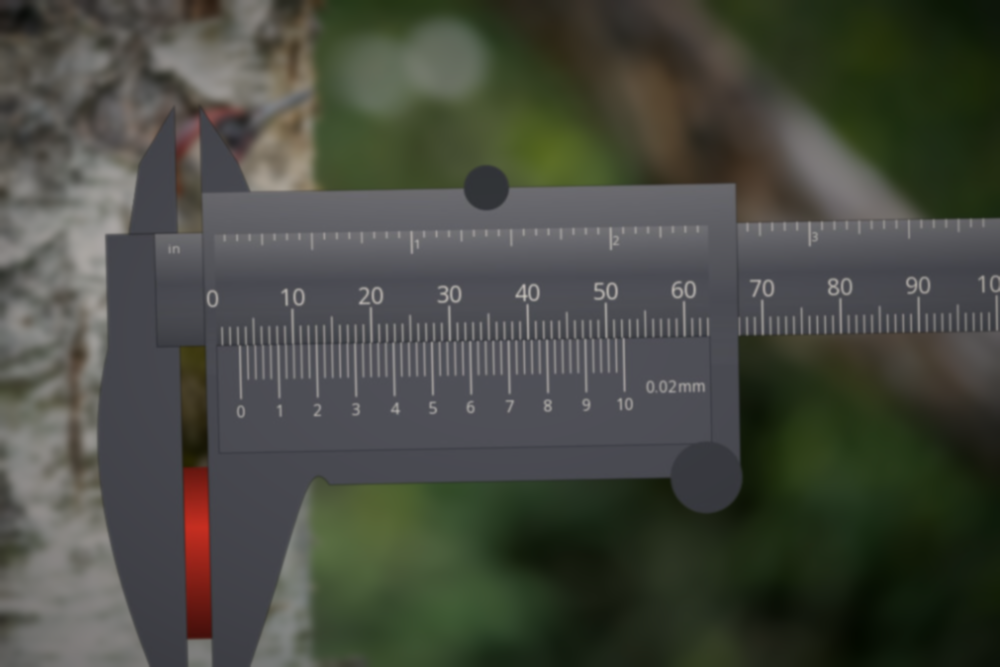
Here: 3.2 mm
